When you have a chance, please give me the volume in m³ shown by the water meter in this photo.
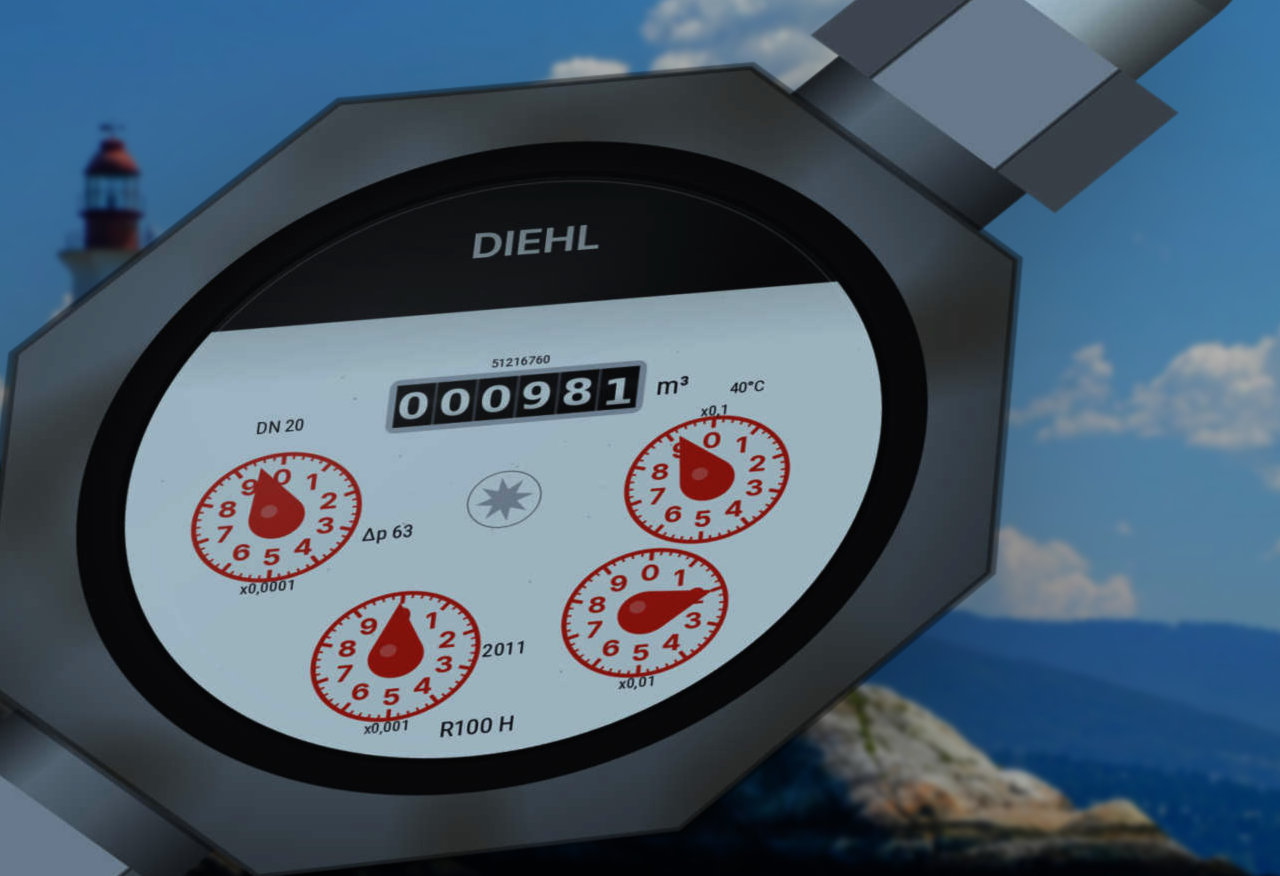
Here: 980.9199 m³
